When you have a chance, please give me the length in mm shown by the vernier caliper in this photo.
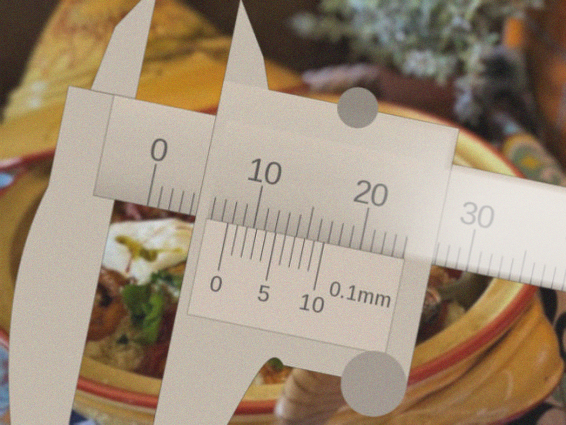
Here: 7.6 mm
